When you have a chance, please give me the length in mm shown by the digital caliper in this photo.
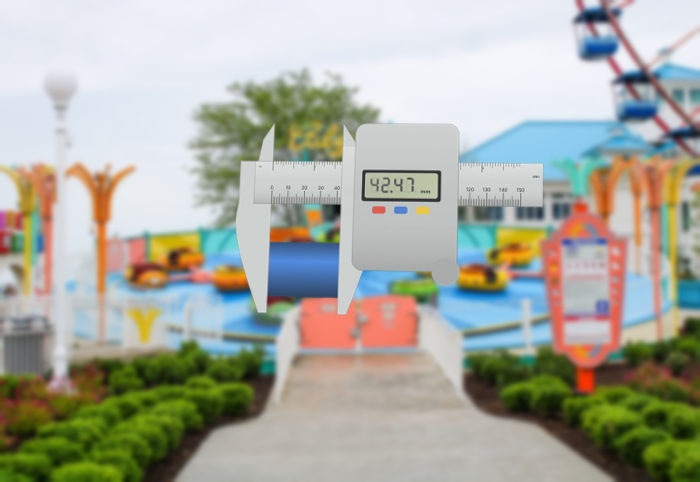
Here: 42.47 mm
